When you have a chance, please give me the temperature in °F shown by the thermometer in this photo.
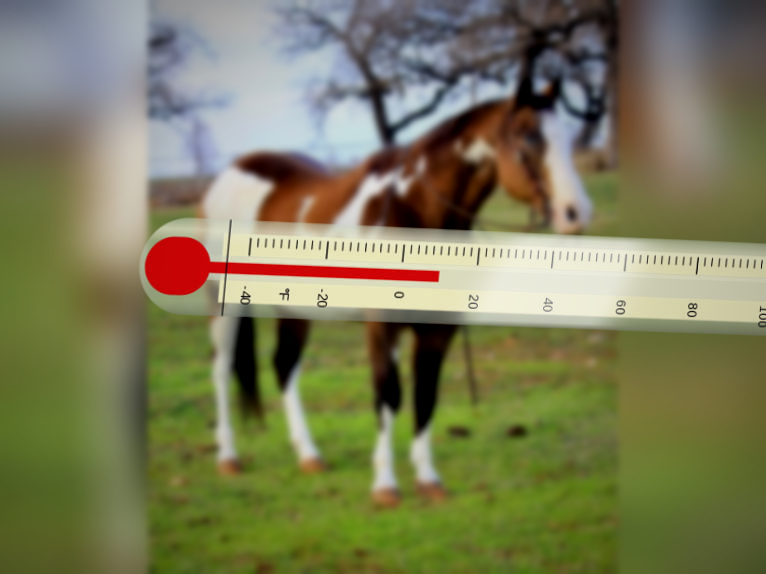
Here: 10 °F
